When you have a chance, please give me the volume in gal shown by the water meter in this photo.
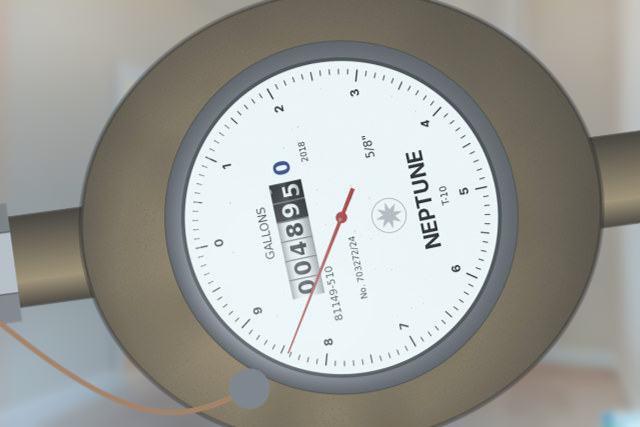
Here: 48948.4 gal
